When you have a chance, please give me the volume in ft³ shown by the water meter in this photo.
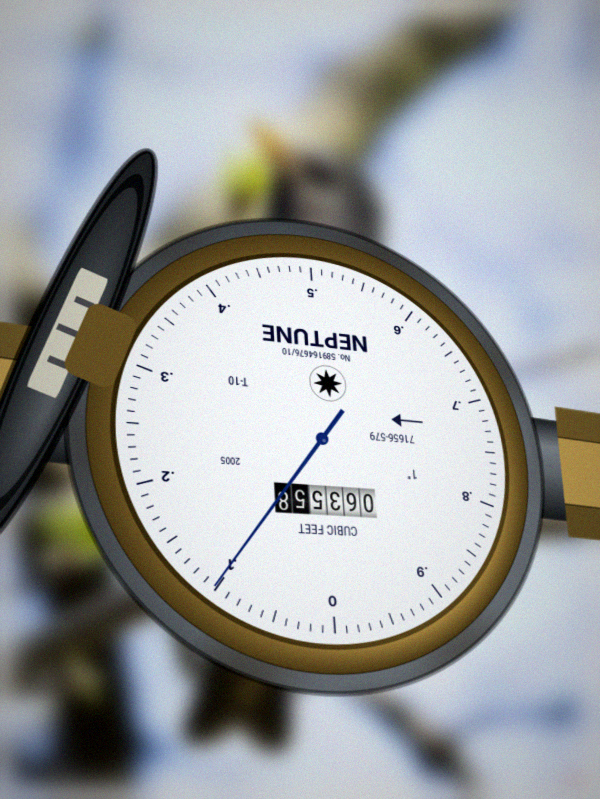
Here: 63558.10 ft³
